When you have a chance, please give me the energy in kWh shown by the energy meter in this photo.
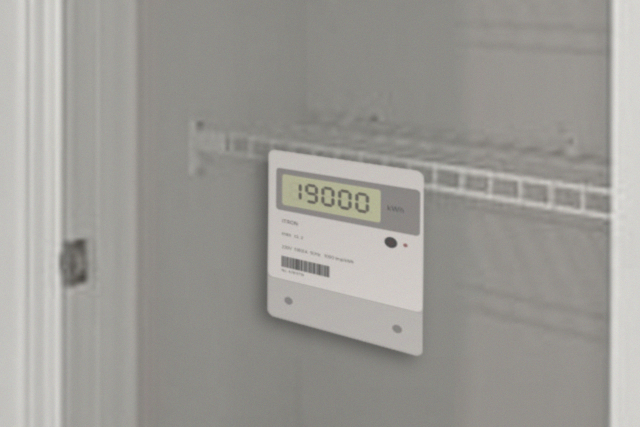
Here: 19000 kWh
